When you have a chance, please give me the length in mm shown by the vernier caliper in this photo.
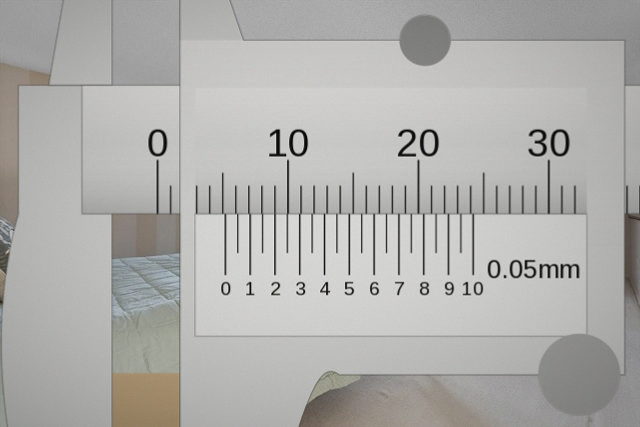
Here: 5.2 mm
